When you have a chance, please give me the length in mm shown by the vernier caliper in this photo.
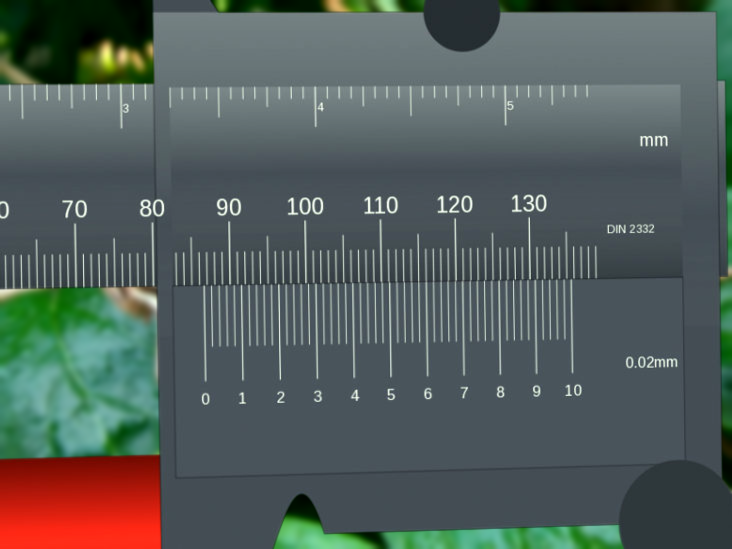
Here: 86.6 mm
